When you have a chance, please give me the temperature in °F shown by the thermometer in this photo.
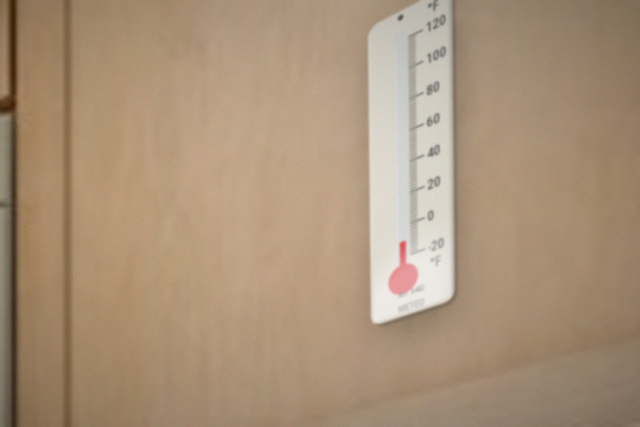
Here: -10 °F
